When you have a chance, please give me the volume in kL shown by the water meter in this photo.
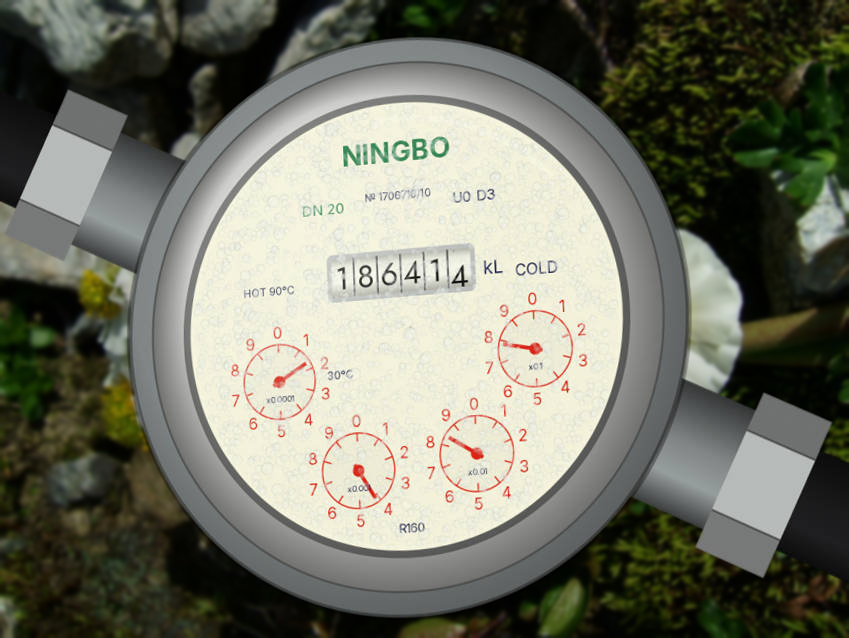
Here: 186413.7841 kL
